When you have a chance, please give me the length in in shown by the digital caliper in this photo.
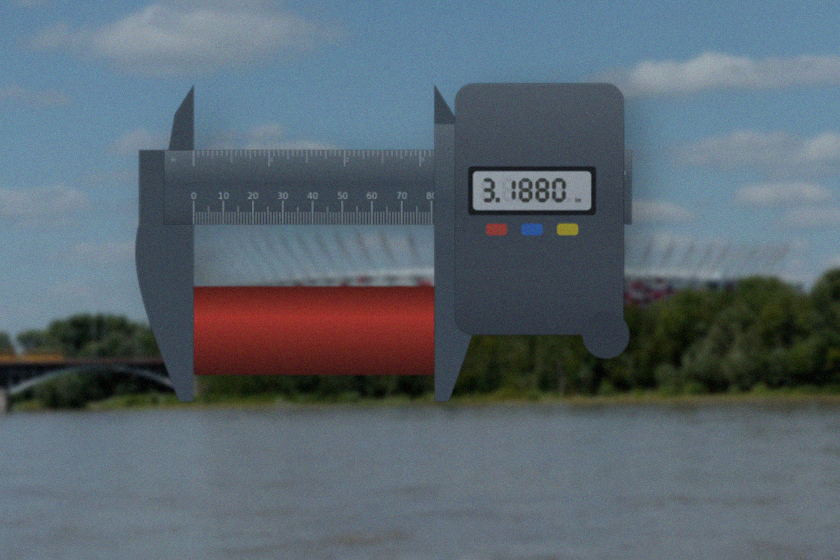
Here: 3.1880 in
